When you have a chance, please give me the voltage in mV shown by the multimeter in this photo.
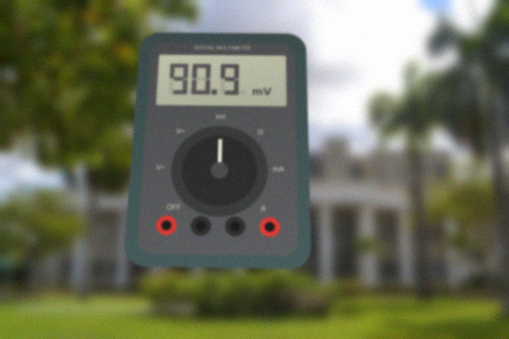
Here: 90.9 mV
